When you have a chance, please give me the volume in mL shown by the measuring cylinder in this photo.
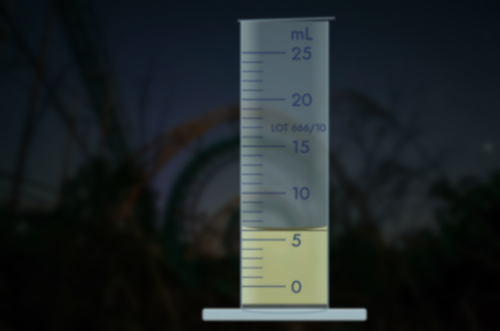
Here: 6 mL
